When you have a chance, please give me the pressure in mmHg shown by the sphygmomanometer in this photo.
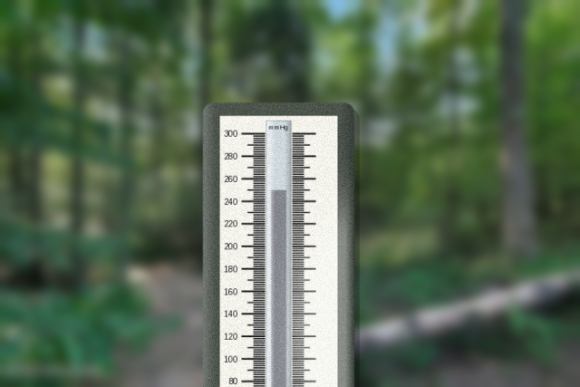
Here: 250 mmHg
